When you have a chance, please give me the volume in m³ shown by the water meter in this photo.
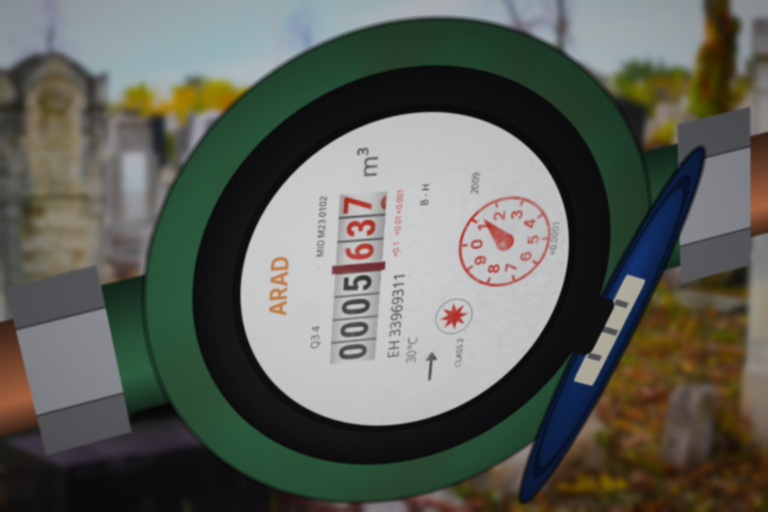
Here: 5.6371 m³
